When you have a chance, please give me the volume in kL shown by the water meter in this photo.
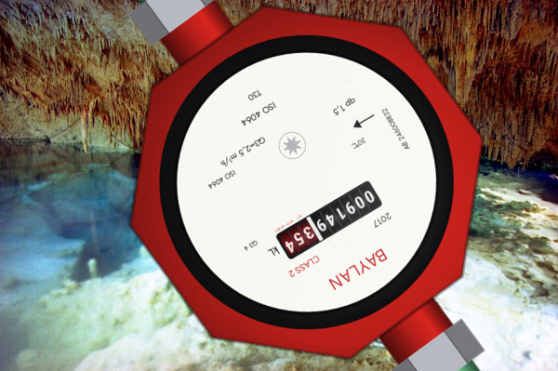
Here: 9149.354 kL
